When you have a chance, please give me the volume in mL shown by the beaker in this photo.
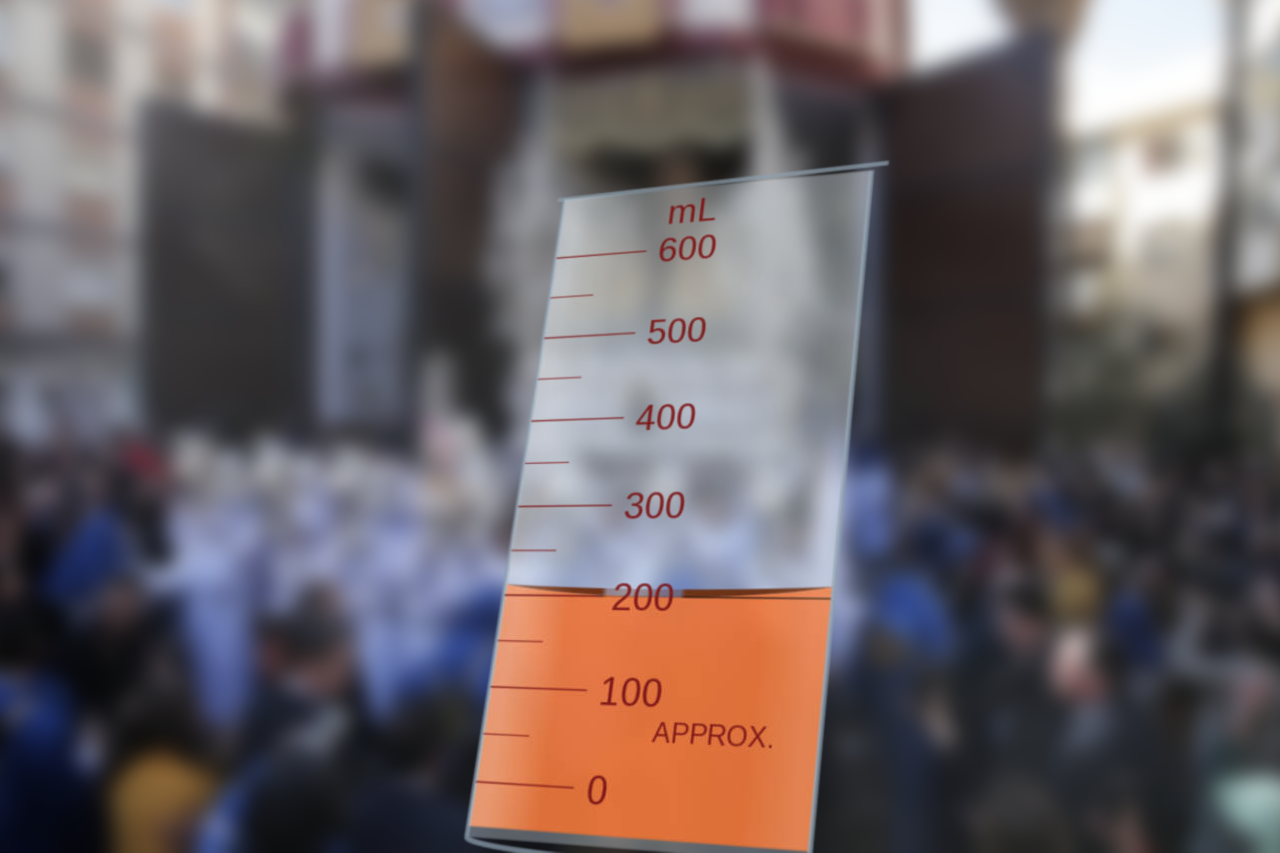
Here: 200 mL
